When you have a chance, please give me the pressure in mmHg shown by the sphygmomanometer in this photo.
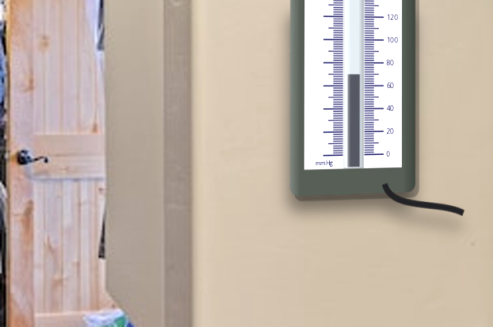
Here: 70 mmHg
